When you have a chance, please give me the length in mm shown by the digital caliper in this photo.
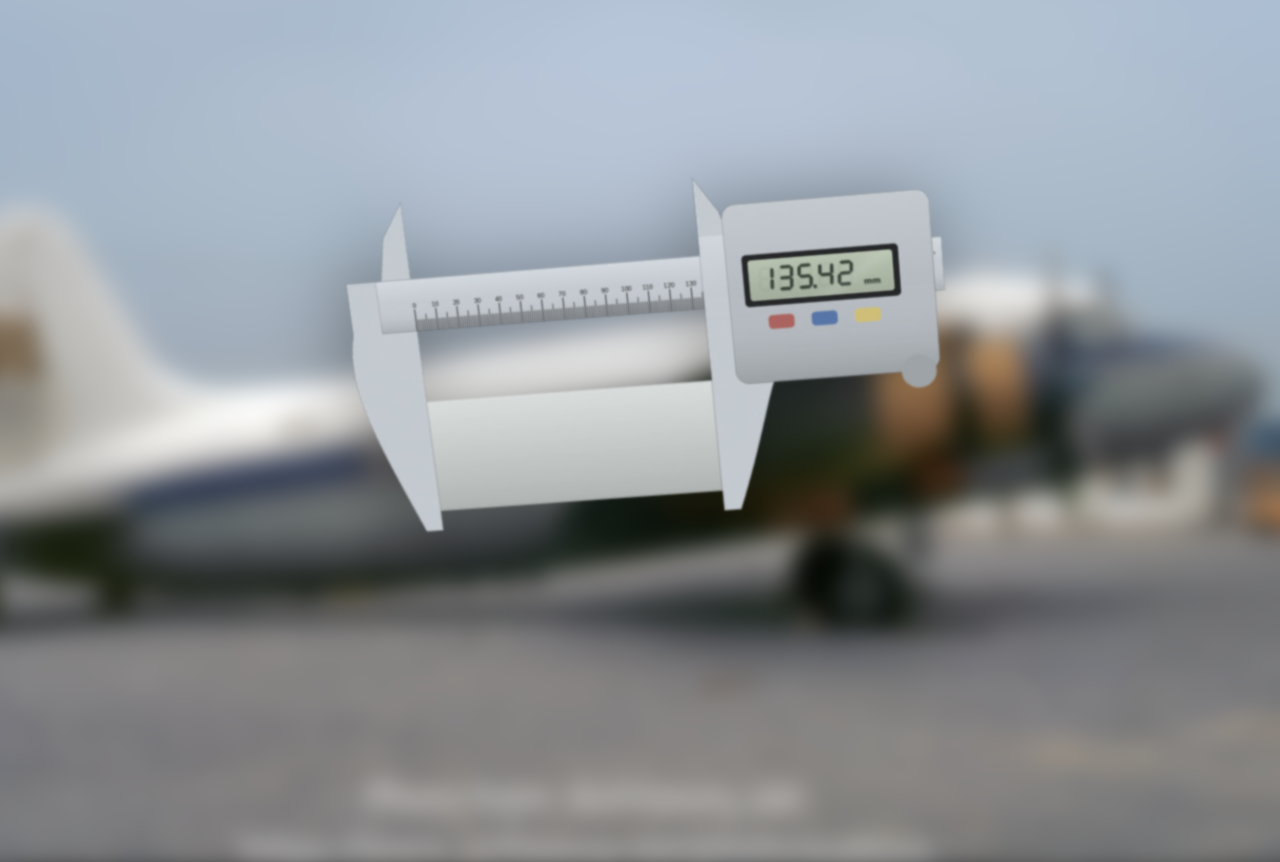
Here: 135.42 mm
